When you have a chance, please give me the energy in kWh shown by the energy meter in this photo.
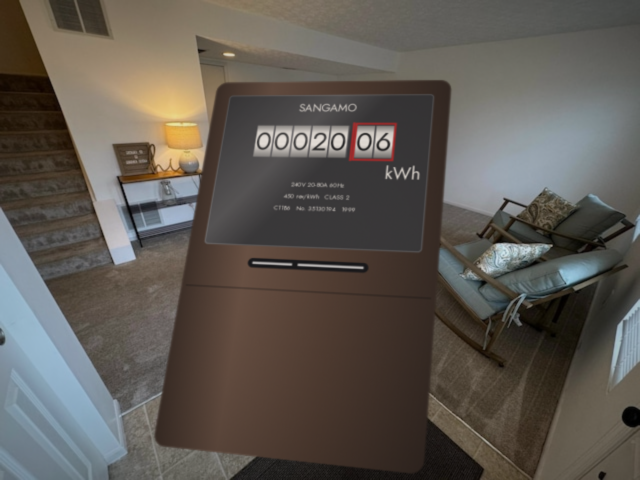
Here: 20.06 kWh
